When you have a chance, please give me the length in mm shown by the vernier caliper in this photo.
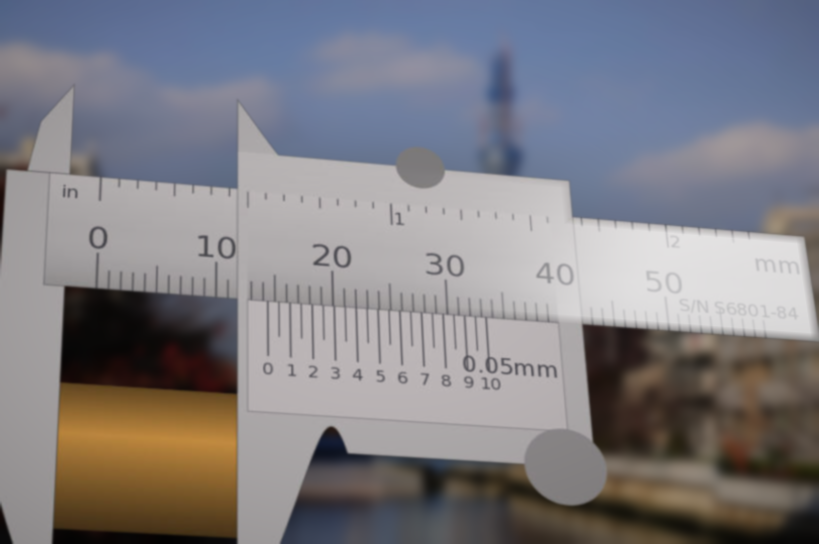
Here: 14.4 mm
